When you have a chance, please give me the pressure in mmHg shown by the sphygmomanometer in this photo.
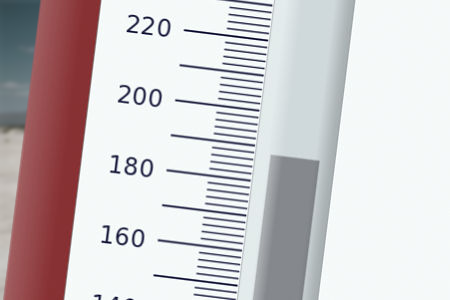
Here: 188 mmHg
